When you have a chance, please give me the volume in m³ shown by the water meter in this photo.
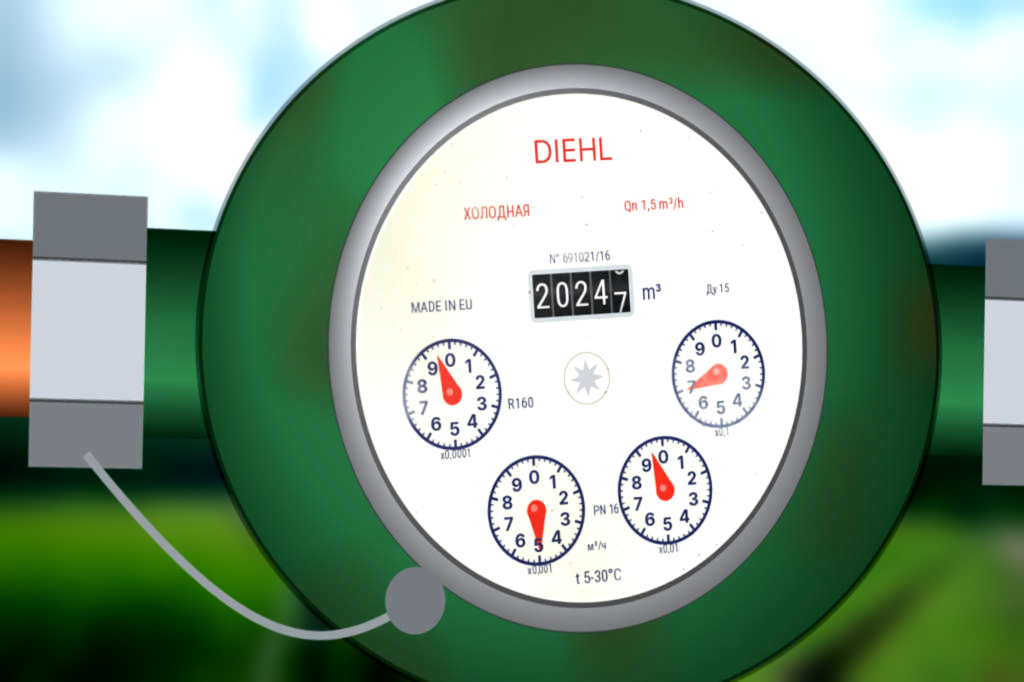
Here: 20246.6949 m³
